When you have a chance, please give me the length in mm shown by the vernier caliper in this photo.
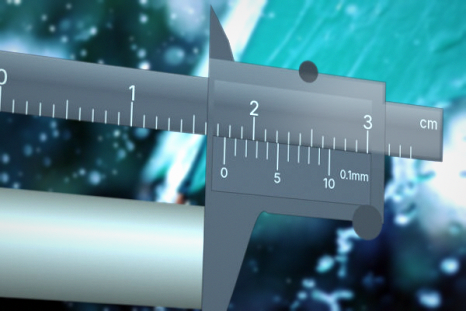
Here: 17.6 mm
